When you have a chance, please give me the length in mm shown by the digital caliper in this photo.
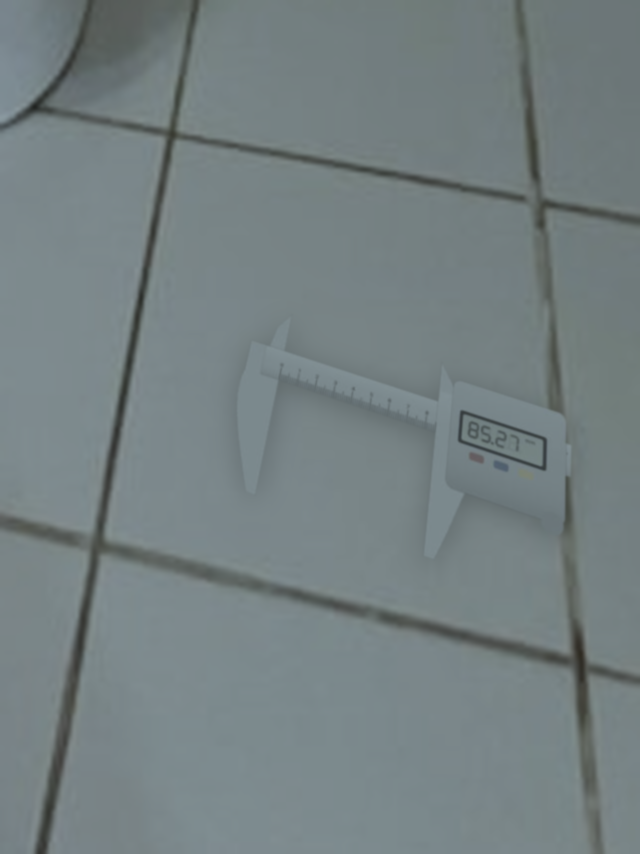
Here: 85.27 mm
